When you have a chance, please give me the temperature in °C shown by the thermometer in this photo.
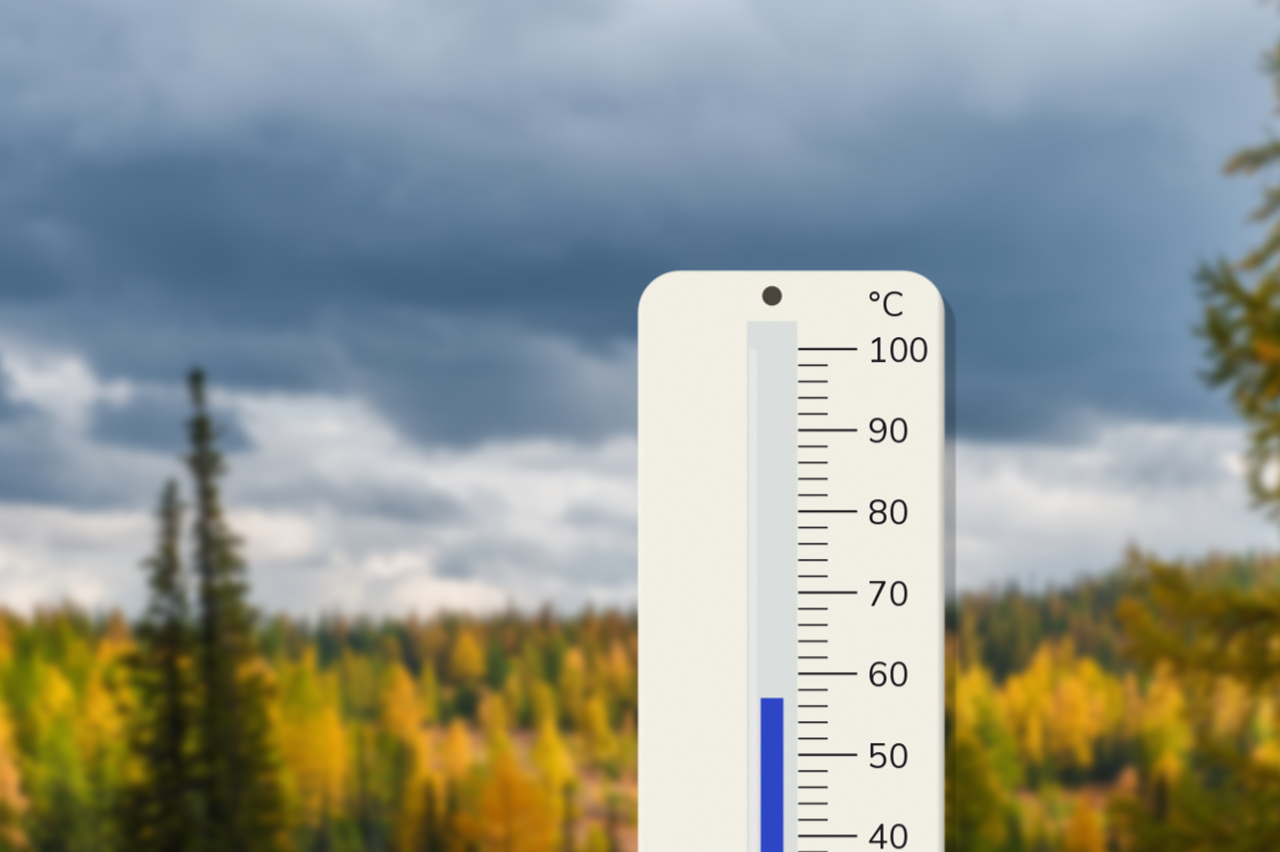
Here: 57 °C
